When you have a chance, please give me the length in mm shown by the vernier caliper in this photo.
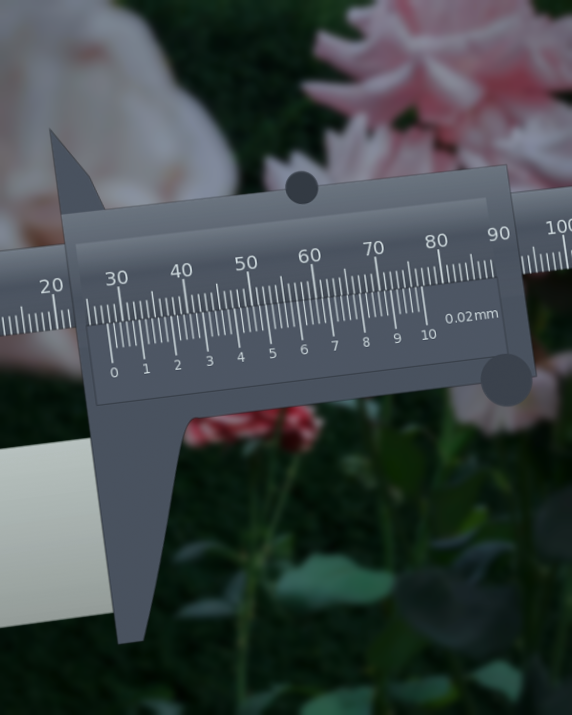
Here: 27.6 mm
